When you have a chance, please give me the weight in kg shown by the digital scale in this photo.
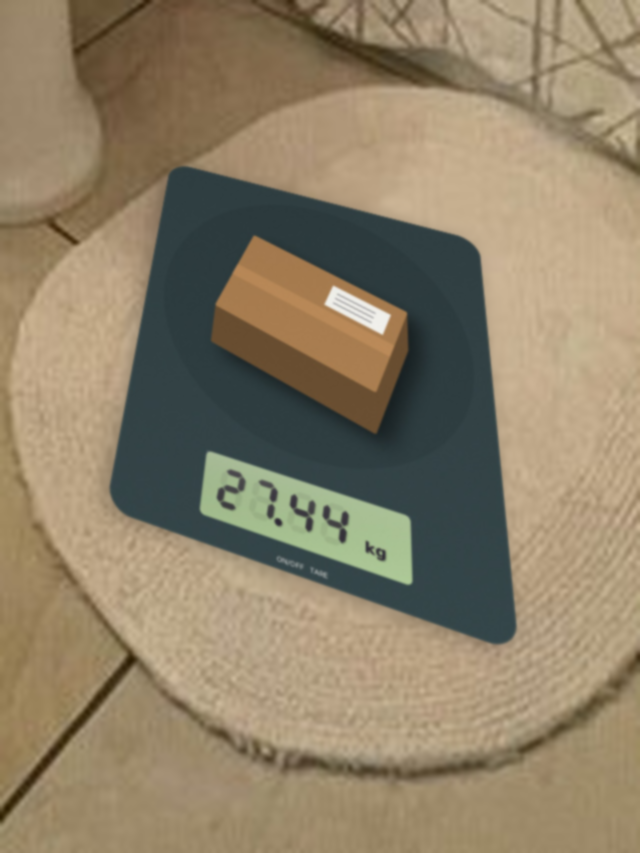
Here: 27.44 kg
